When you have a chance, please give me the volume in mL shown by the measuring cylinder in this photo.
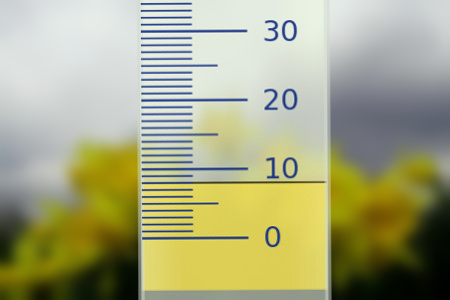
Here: 8 mL
